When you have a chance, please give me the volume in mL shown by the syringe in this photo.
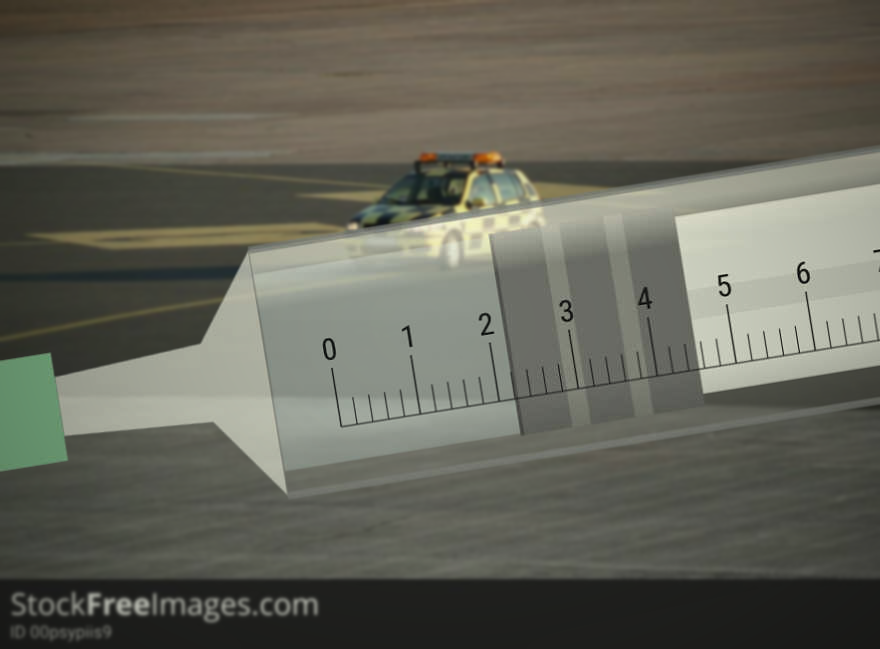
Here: 2.2 mL
